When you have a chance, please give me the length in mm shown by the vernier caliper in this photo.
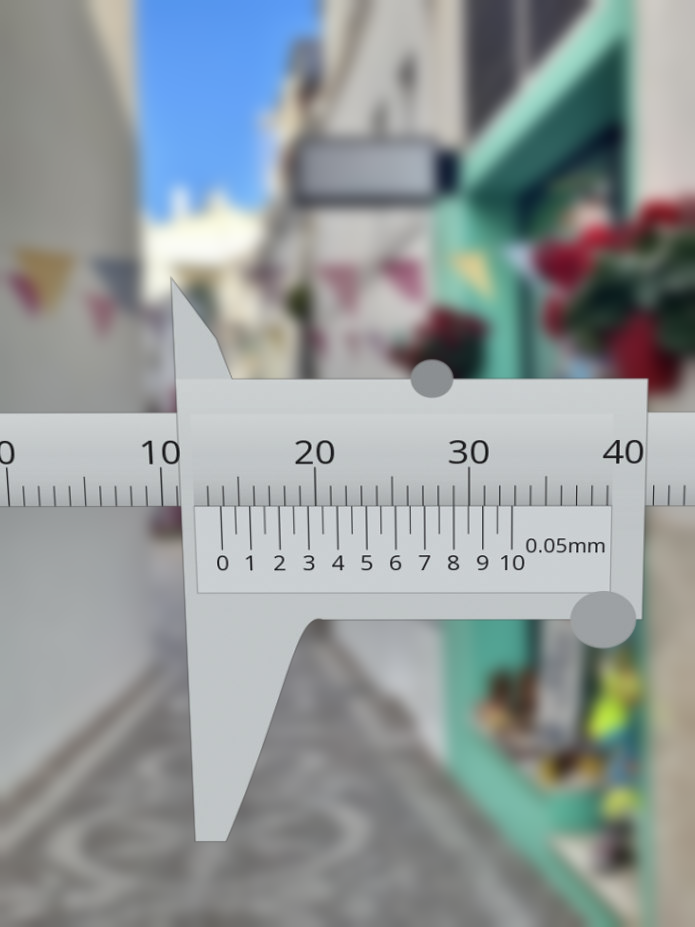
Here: 13.8 mm
